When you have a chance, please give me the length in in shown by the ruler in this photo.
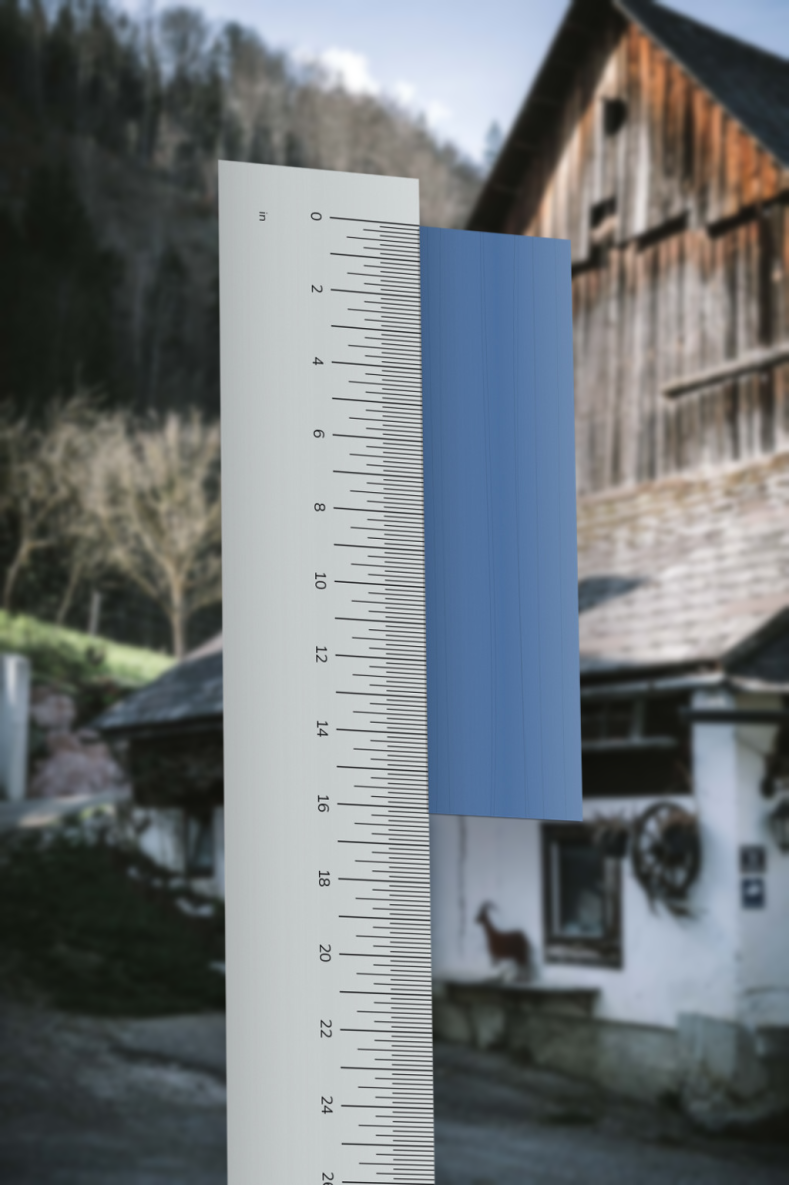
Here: 16.125 in
